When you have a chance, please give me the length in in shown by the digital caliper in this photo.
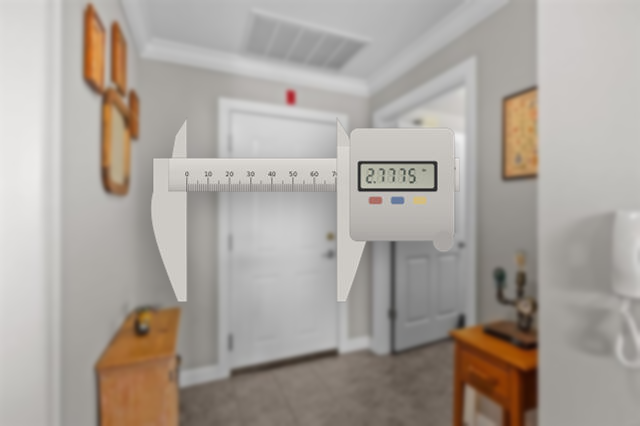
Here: 2.7775 in
